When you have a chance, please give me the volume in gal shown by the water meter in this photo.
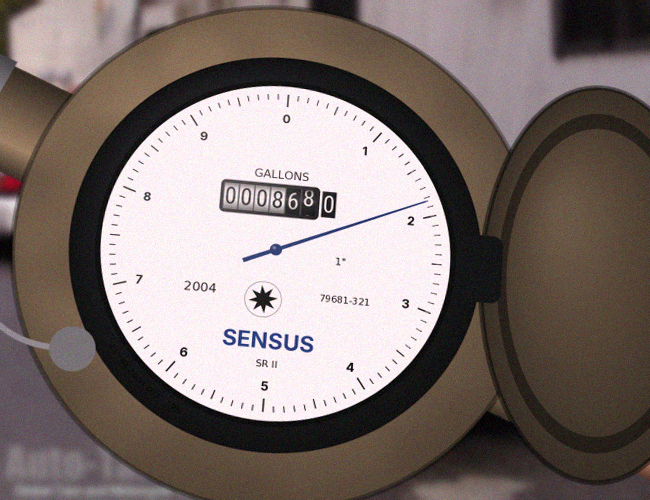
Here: 8681.8 gal
